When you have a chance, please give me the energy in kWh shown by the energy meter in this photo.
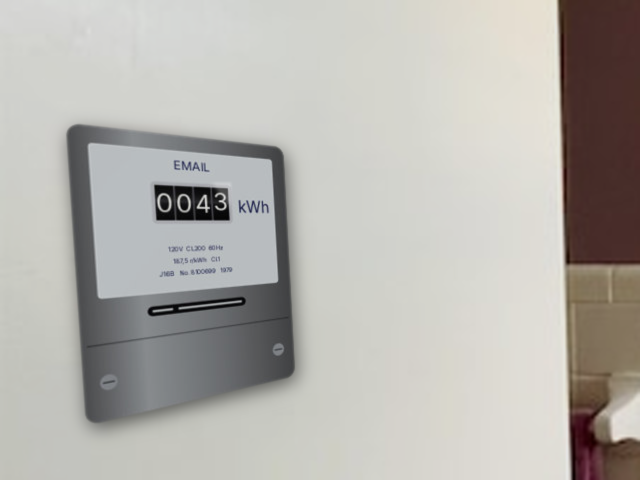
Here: 43 kWh
